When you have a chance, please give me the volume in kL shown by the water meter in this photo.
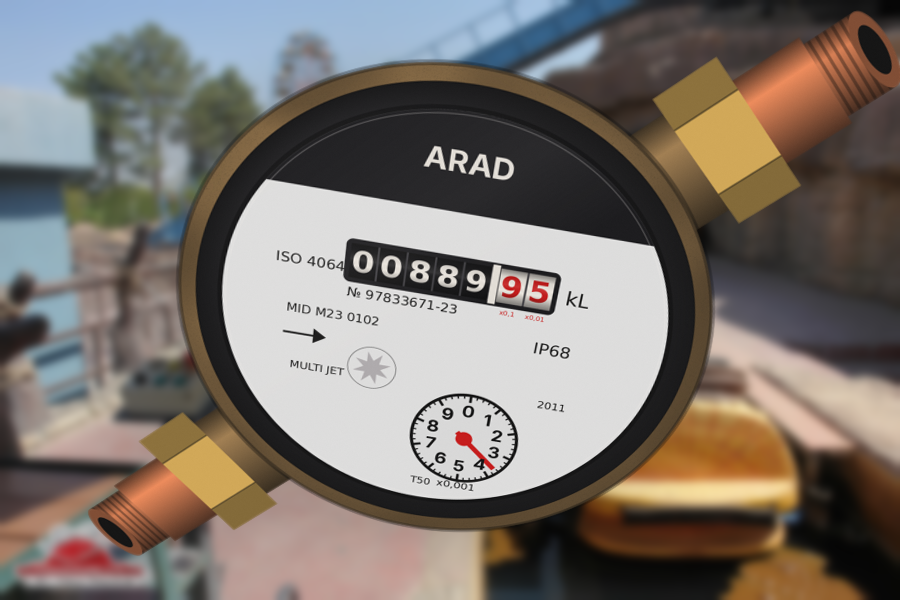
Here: 889.953 kL
